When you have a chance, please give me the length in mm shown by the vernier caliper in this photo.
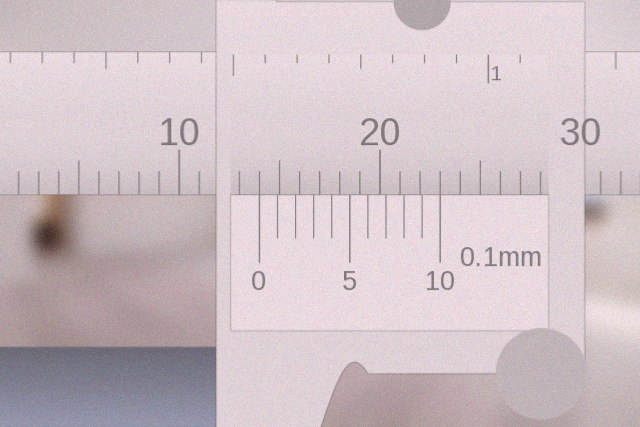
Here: 14.0 mm
